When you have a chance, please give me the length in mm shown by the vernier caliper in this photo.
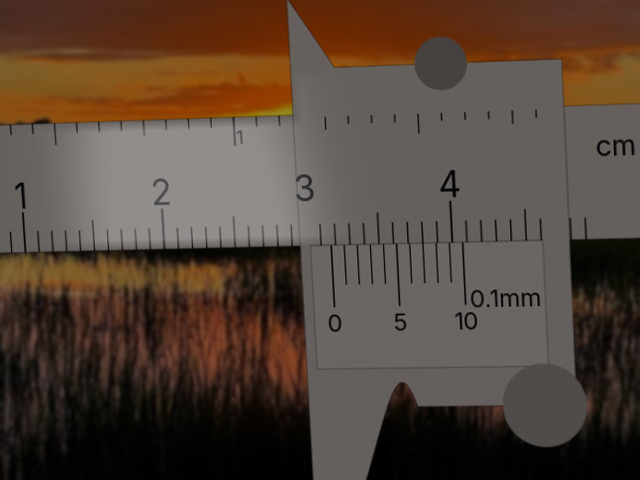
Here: 31.7 mm
